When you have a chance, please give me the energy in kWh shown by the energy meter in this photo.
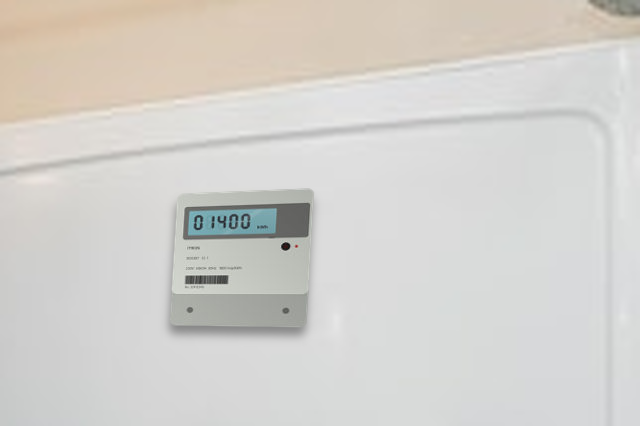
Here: 1400 kWh
